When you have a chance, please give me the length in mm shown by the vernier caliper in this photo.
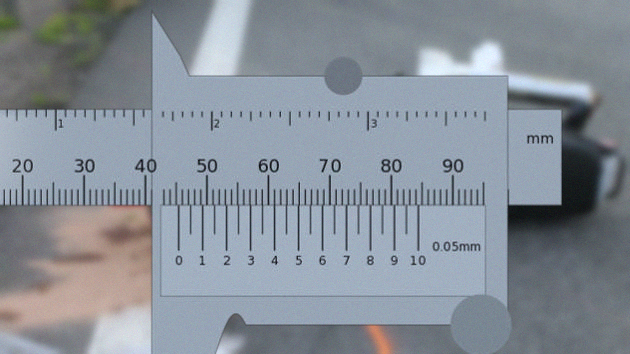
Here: 45.4 mm
